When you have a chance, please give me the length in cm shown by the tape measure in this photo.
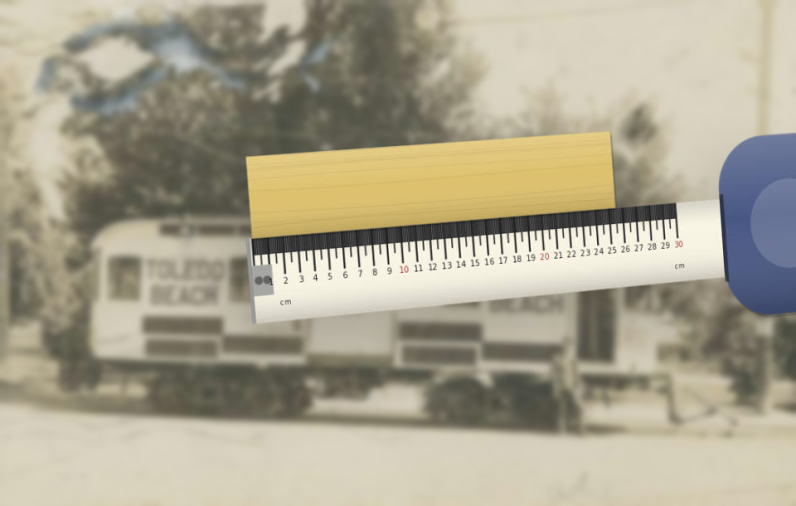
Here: 25.5 cm
